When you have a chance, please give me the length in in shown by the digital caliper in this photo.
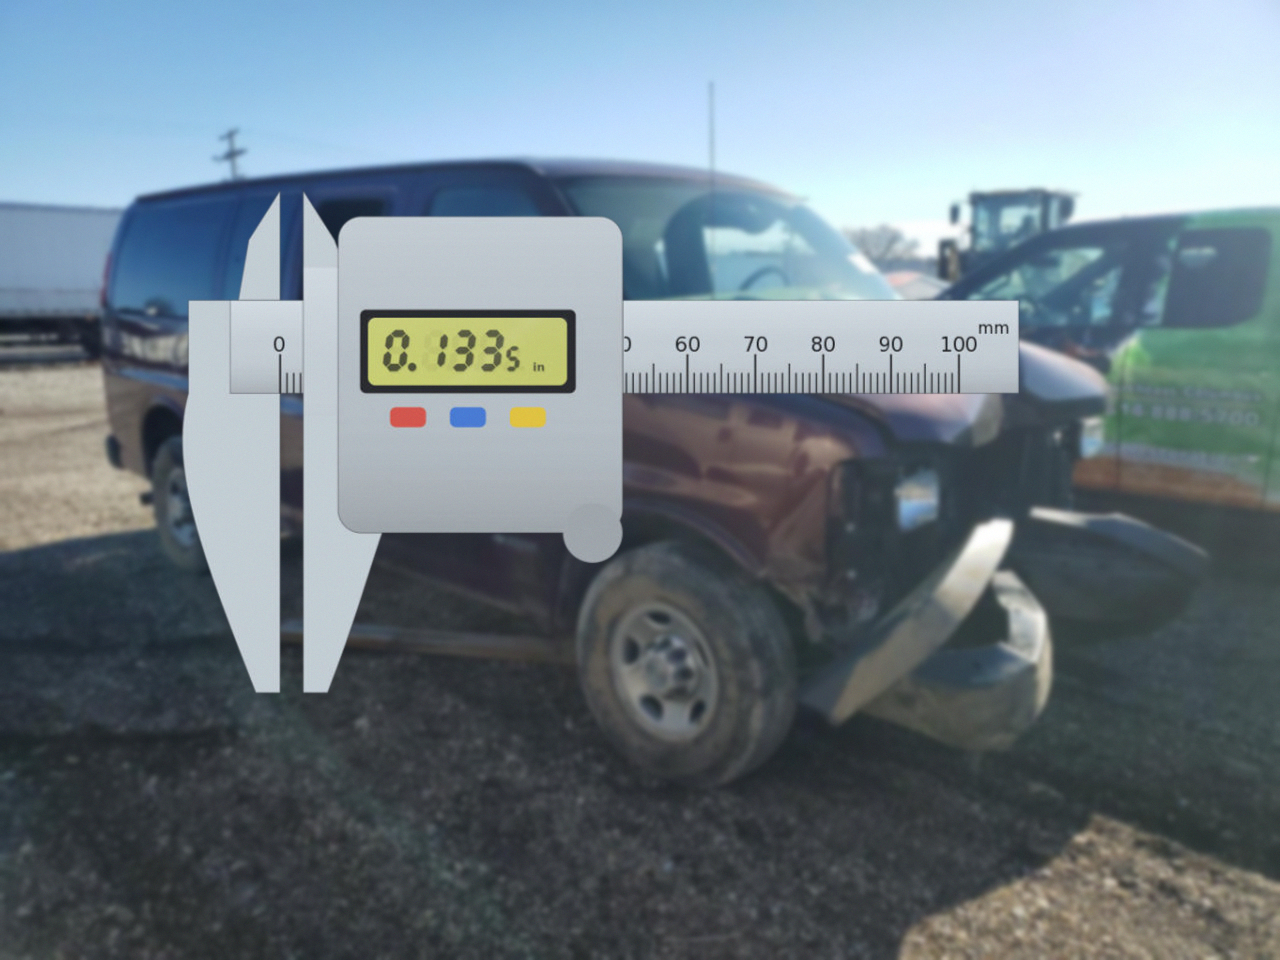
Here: 0.1335 in
